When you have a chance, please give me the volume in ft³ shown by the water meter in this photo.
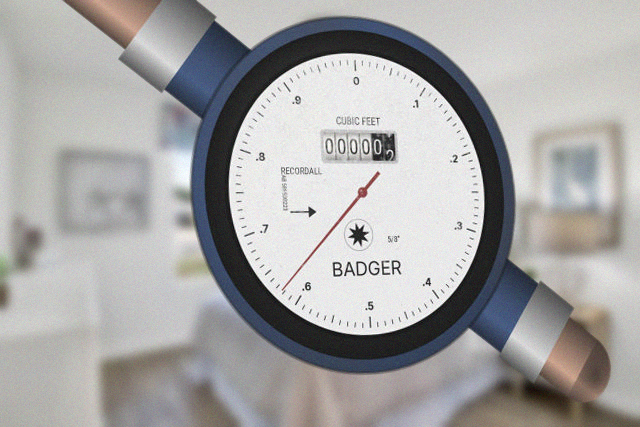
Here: 1.62 ft³
